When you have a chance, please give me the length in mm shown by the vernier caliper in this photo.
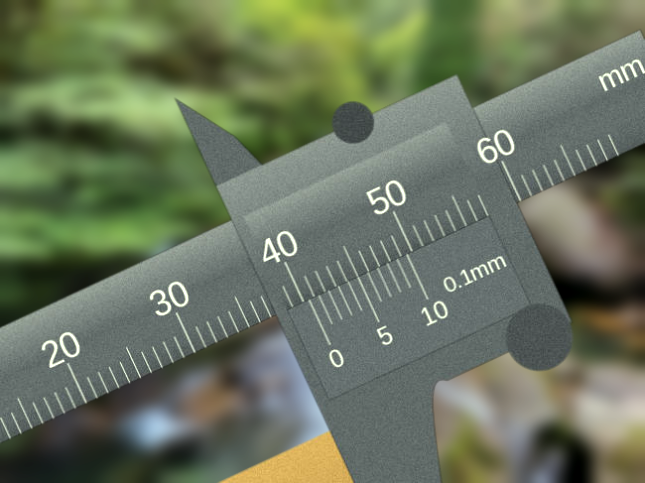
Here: 40.5 mm
